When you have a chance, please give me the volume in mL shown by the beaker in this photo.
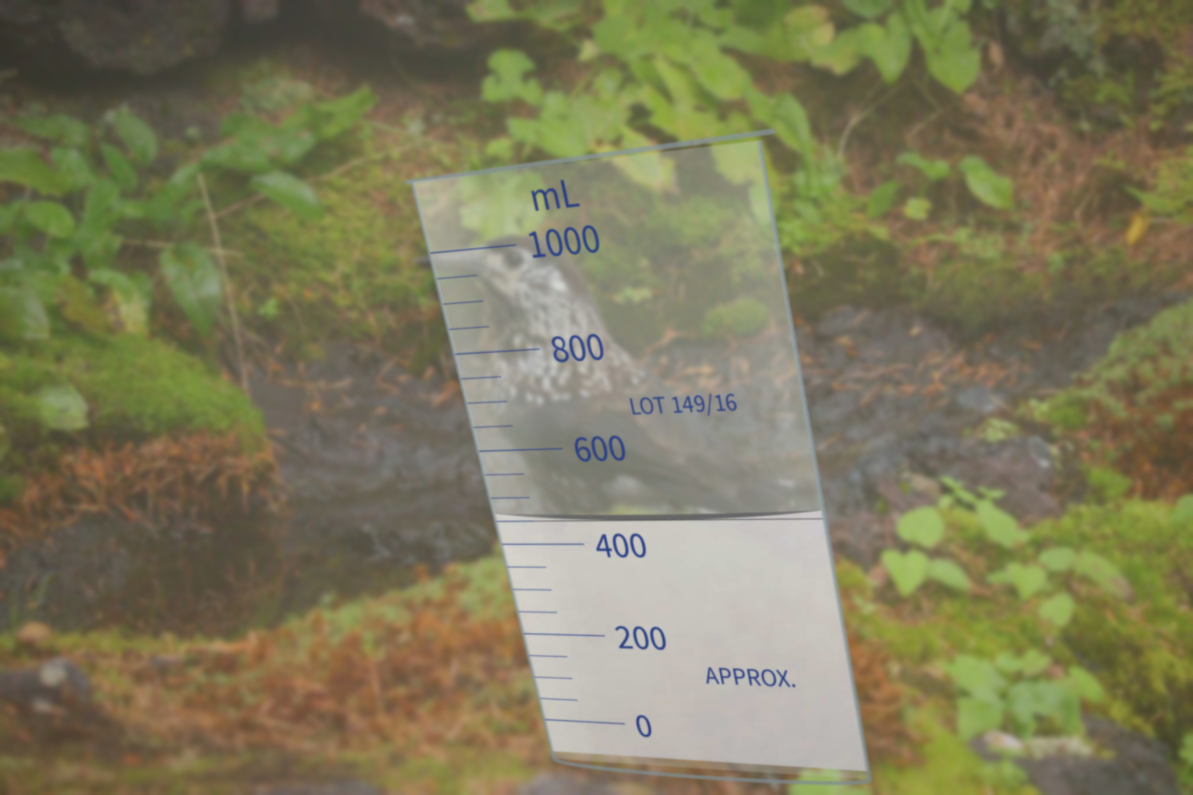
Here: 450 mL
